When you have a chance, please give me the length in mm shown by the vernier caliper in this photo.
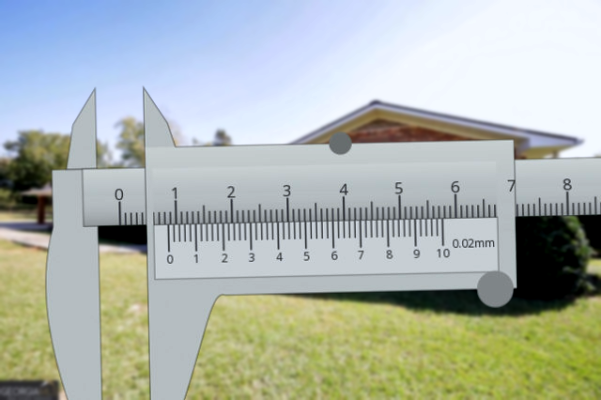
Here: 8.6 mm
